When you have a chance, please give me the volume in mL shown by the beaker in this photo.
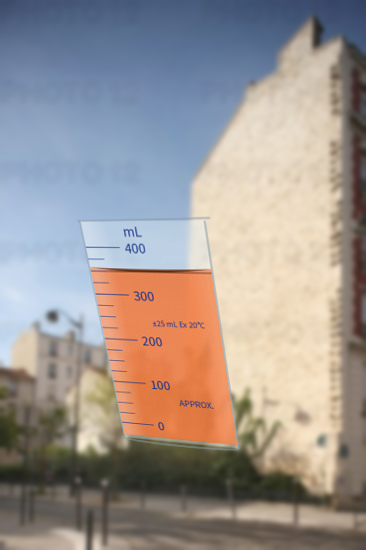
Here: 350 mL
